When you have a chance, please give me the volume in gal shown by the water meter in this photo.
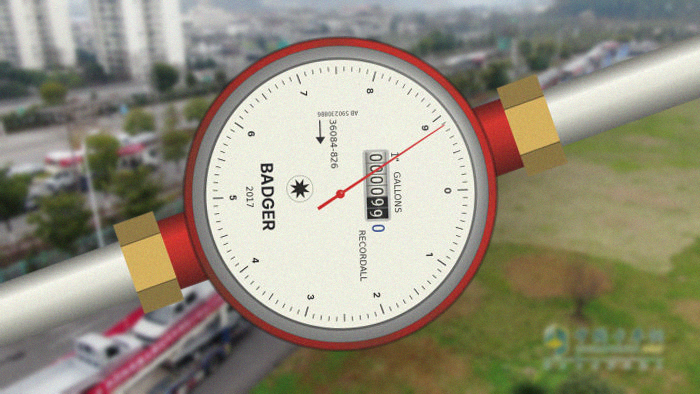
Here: 989.1 gal
